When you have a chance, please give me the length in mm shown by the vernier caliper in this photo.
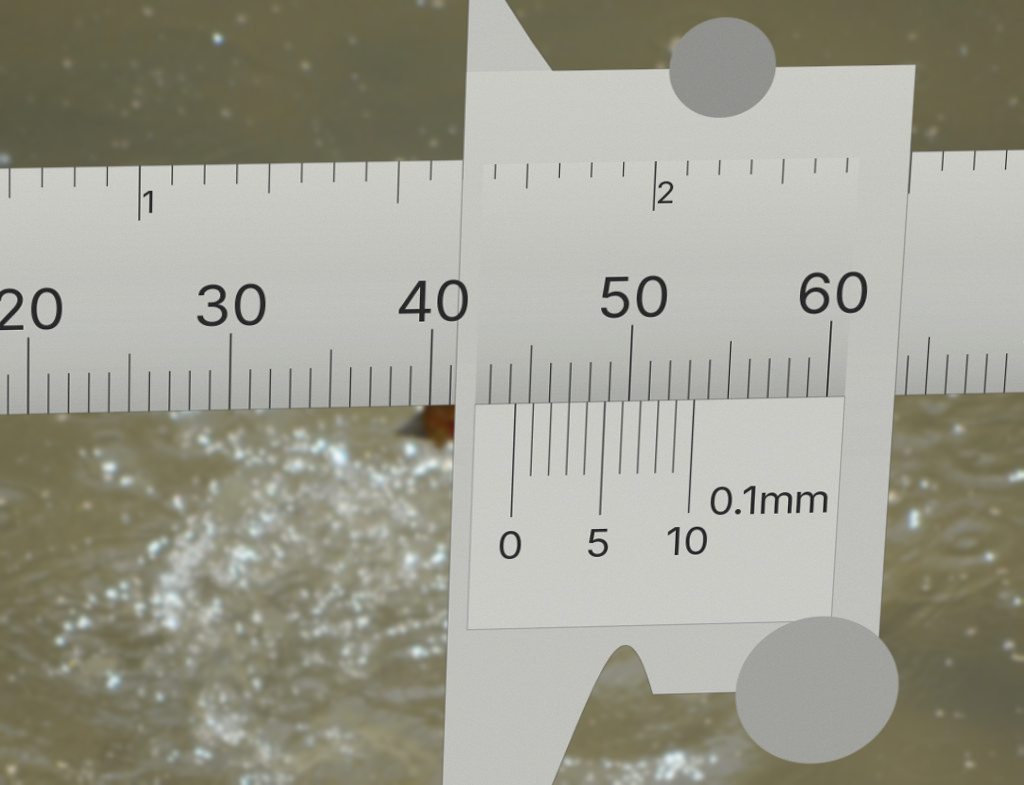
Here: 44.3 mm
